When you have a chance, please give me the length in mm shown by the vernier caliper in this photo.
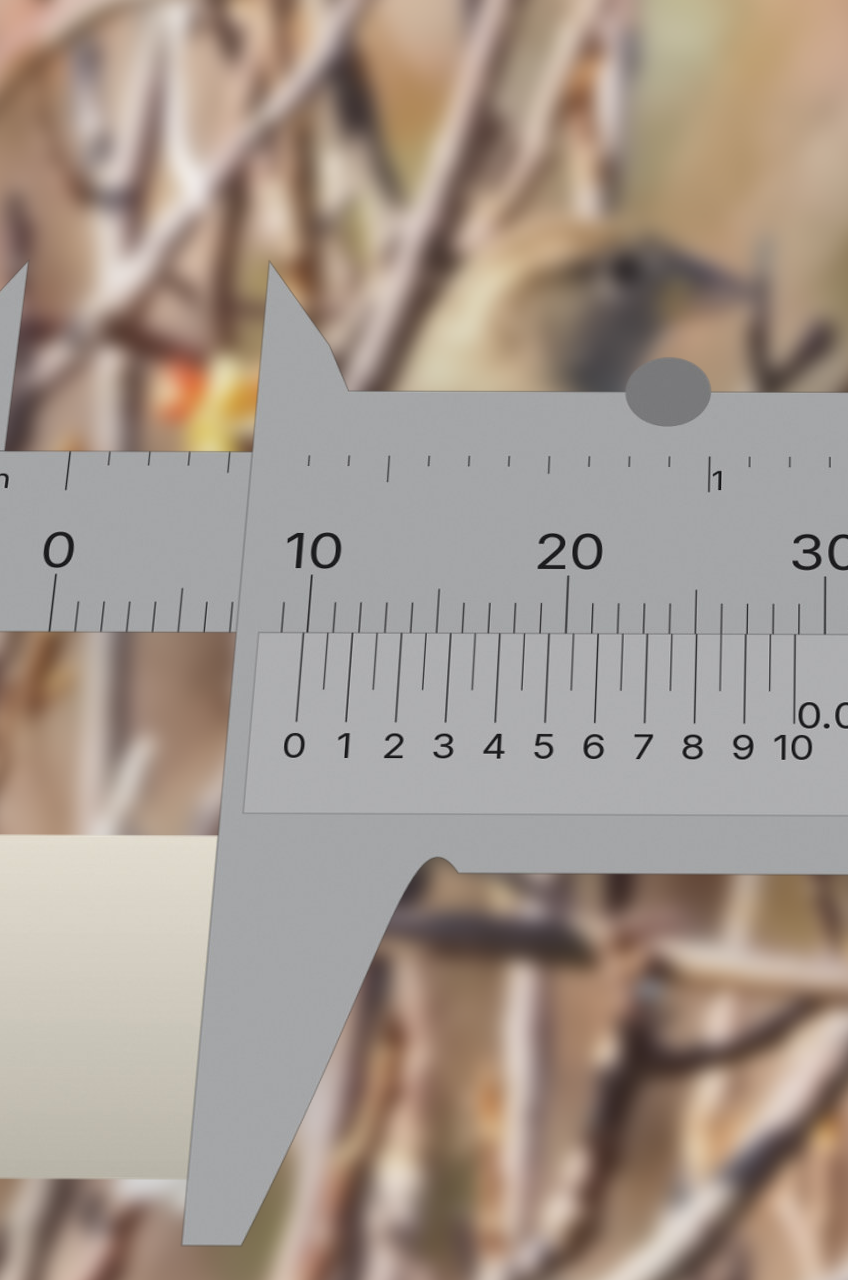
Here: 9.85 mm
